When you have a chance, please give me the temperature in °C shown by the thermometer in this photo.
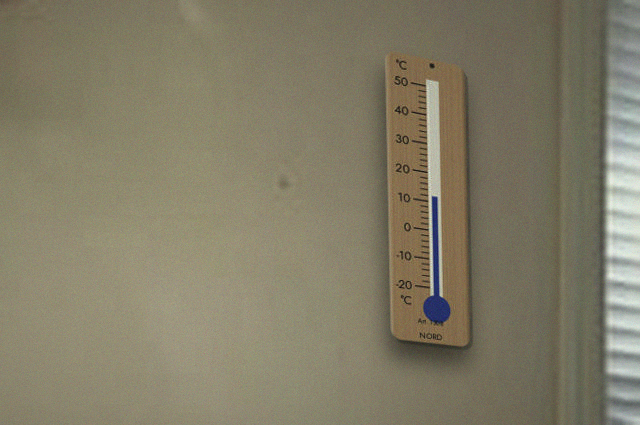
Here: 12 °C
